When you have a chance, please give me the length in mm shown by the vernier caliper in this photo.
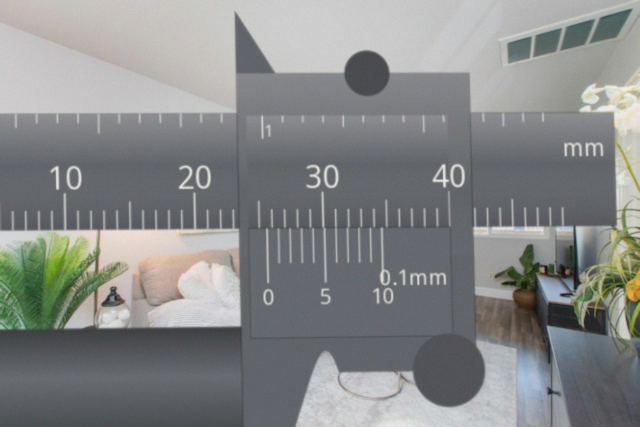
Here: 25.6 mm
